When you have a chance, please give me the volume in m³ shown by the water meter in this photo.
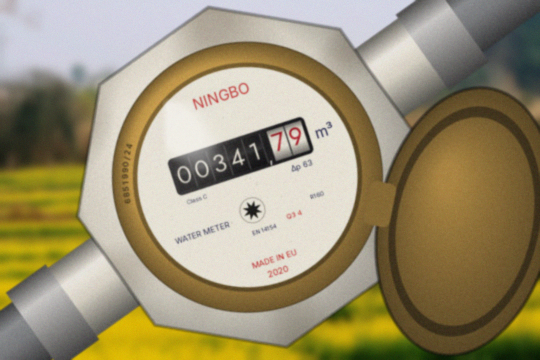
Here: 341.79 m³
